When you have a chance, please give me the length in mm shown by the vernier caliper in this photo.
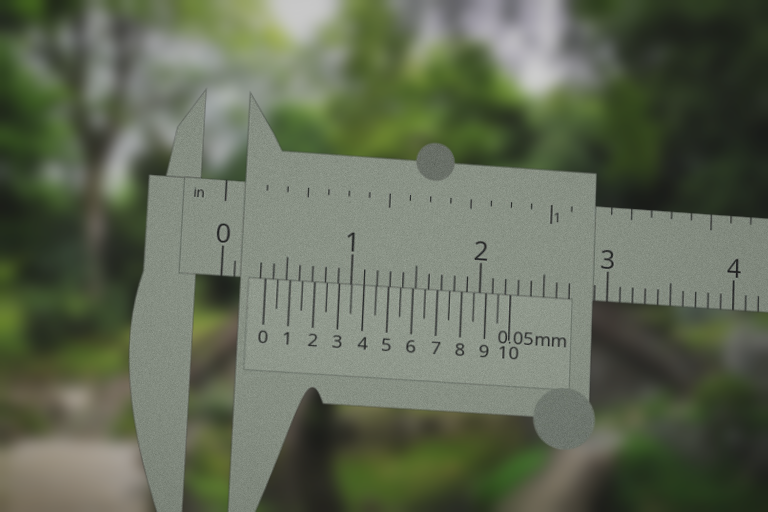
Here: 3.4 mm
